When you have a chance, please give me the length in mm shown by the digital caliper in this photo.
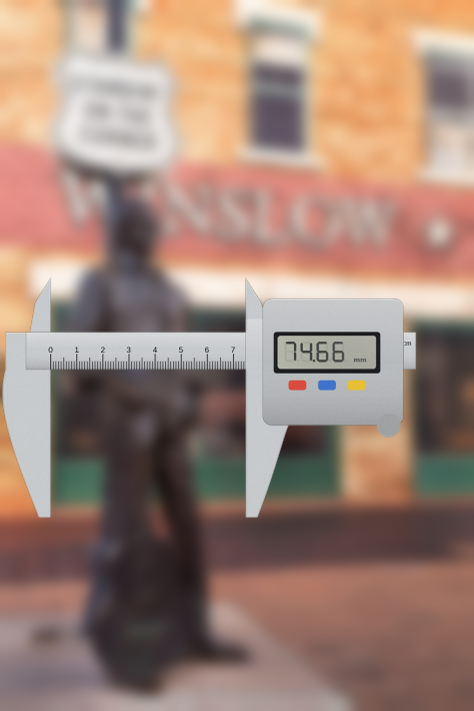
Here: 74.66 mm
